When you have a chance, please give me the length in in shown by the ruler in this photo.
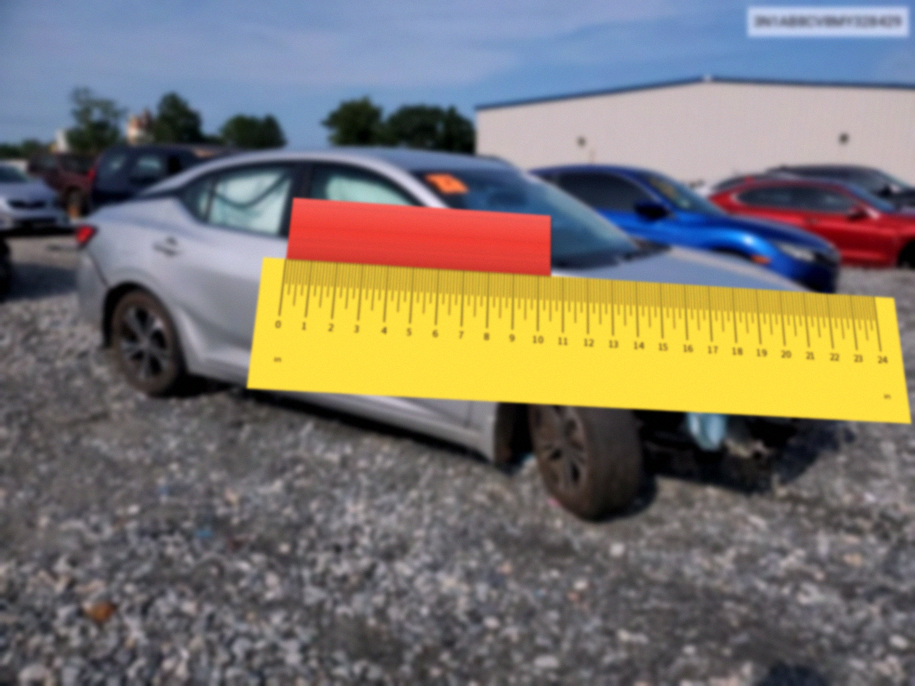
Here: 10.5 in
